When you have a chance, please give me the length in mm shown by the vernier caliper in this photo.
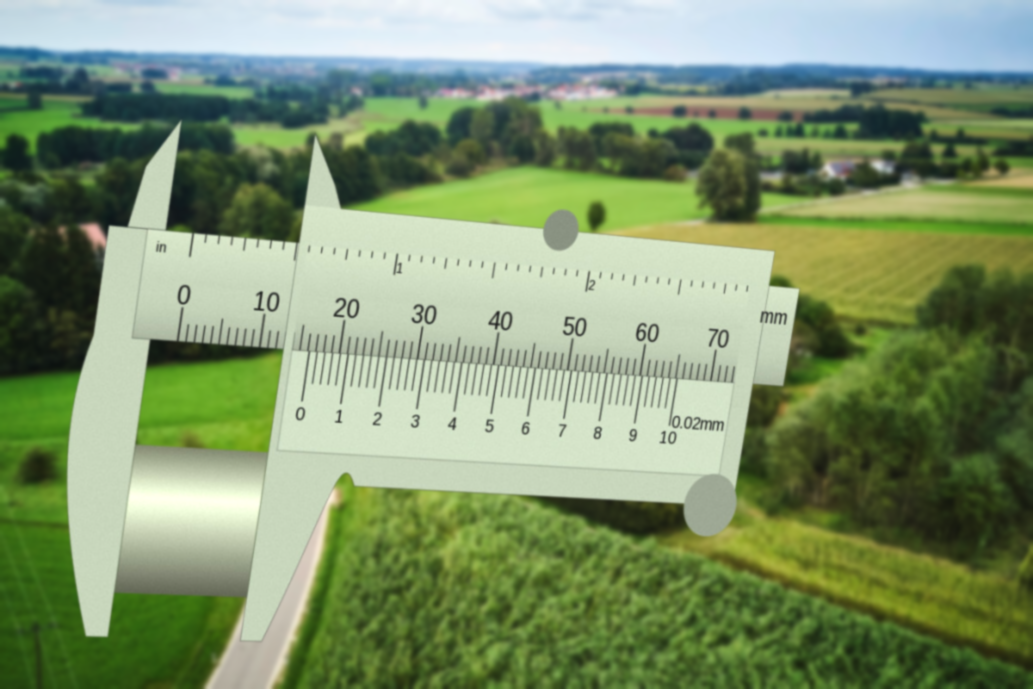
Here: 16.2 mm
